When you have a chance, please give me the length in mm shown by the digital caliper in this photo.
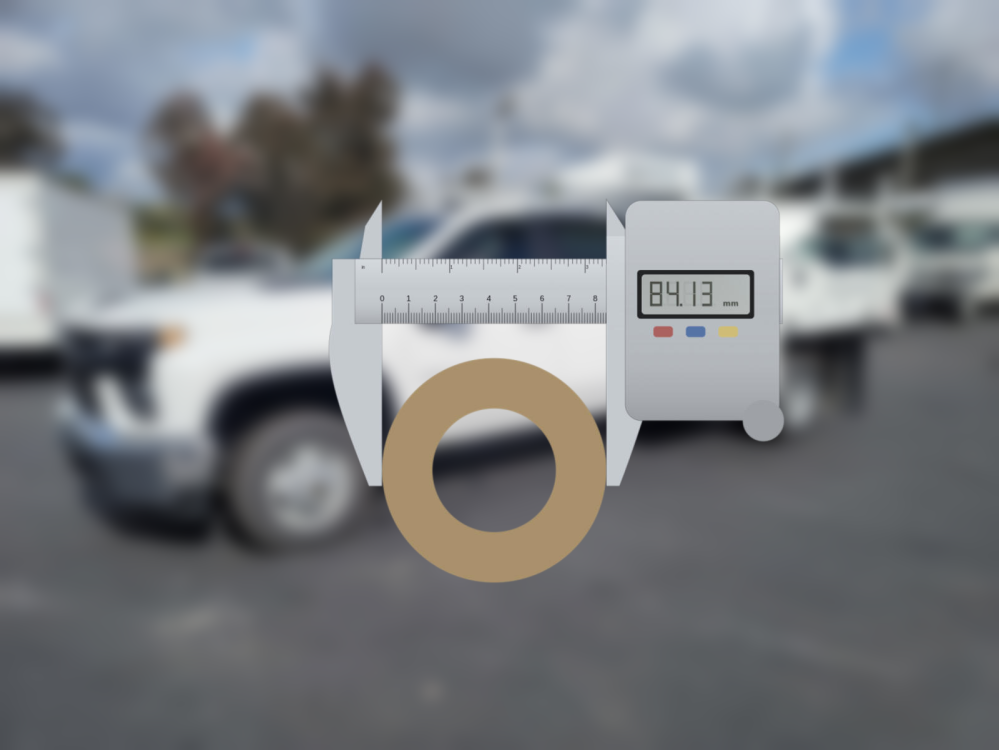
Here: 84.13 mm
